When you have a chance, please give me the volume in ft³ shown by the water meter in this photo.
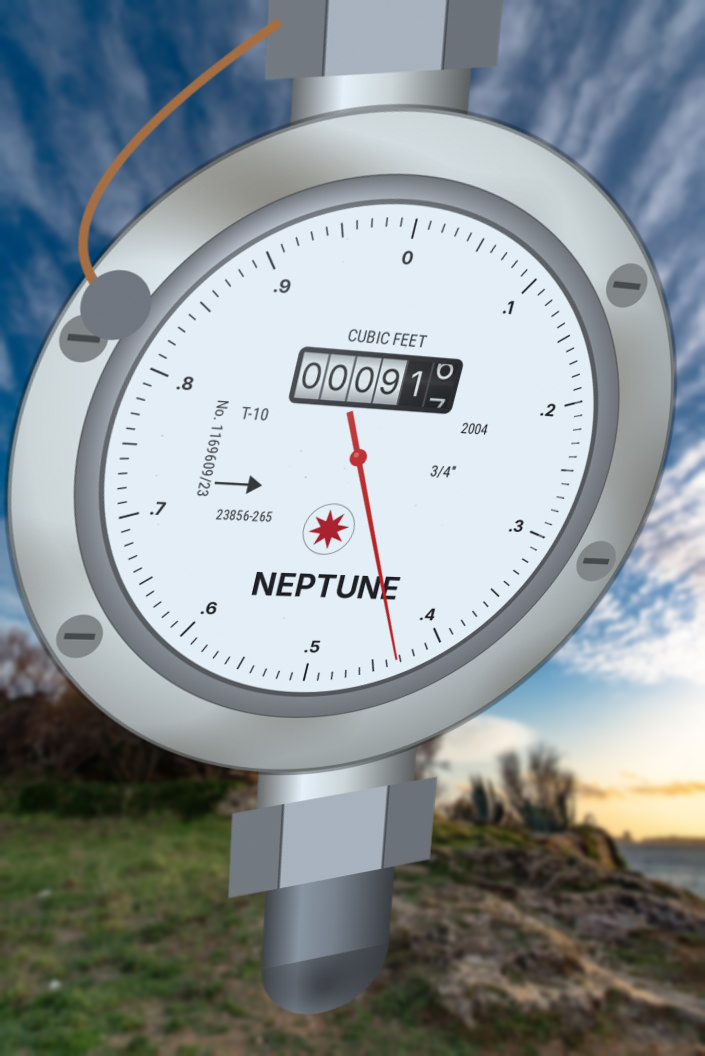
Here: 916.43 ft³
